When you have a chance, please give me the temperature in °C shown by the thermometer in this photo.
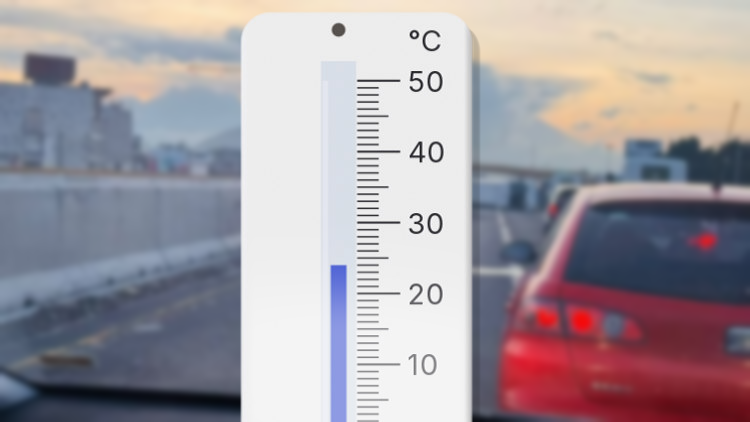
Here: 24 °C
